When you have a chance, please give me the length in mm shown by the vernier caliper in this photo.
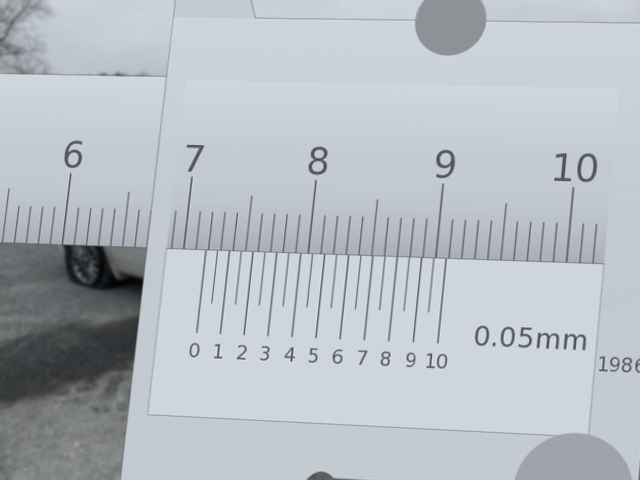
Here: 71.8 mm
